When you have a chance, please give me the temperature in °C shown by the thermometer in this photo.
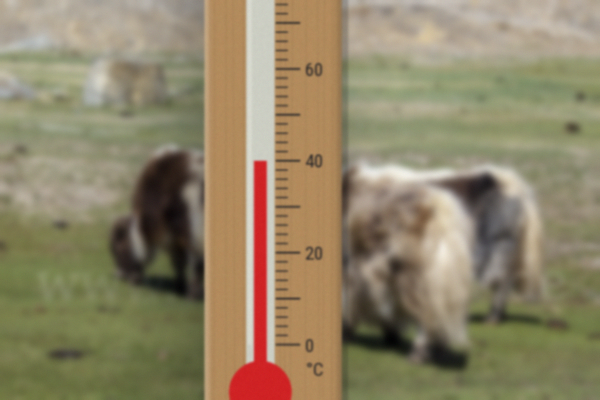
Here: 40 °C
